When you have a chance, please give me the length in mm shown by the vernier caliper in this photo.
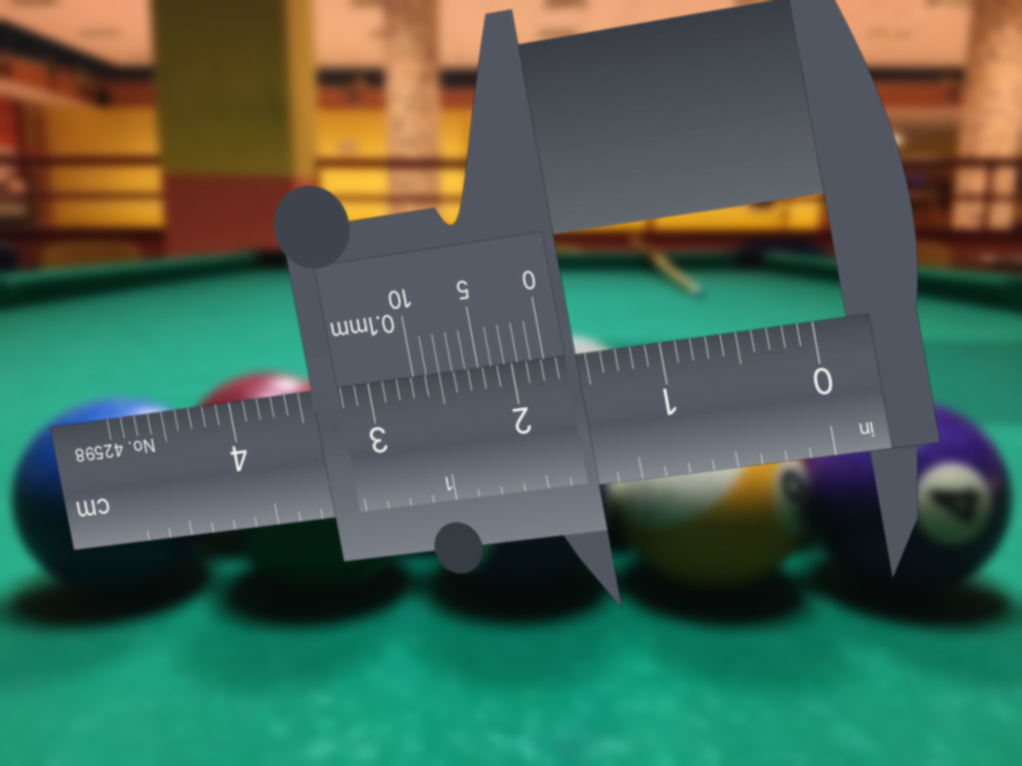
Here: 17.8 mm
